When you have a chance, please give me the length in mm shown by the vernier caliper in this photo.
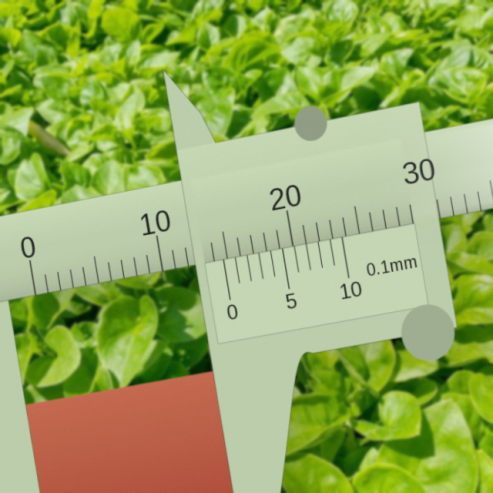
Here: 14.7 mm
